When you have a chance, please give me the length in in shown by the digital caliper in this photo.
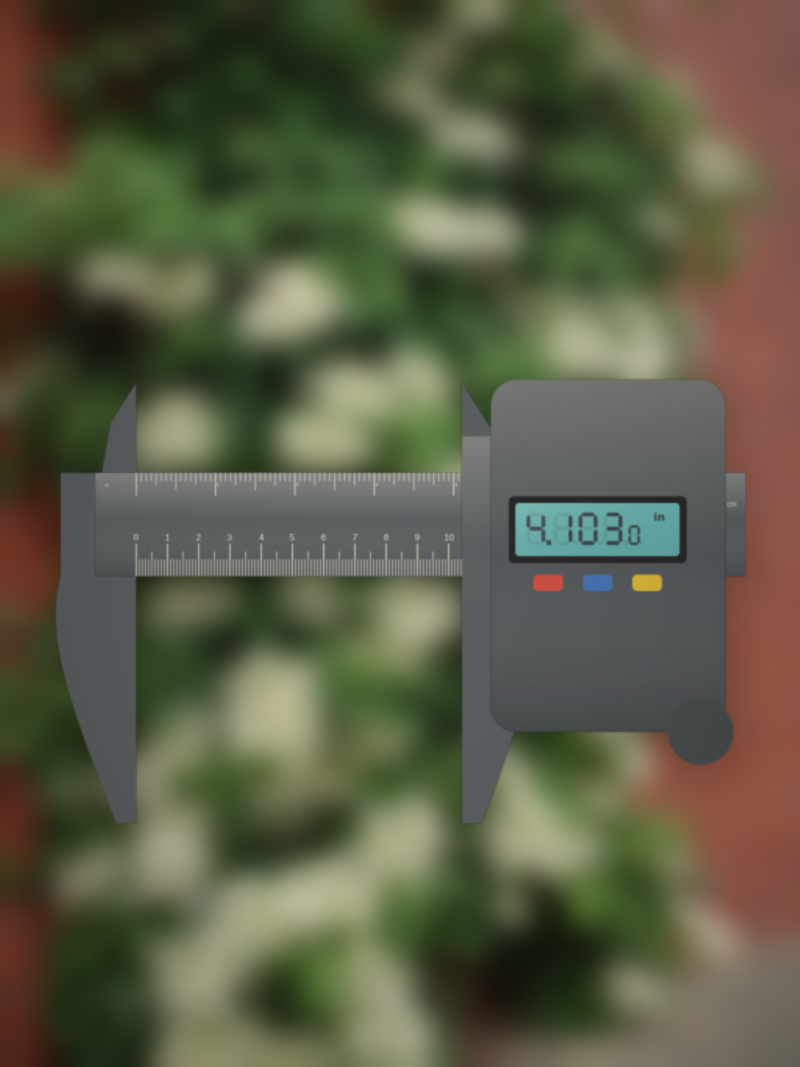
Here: 4.1030 in
